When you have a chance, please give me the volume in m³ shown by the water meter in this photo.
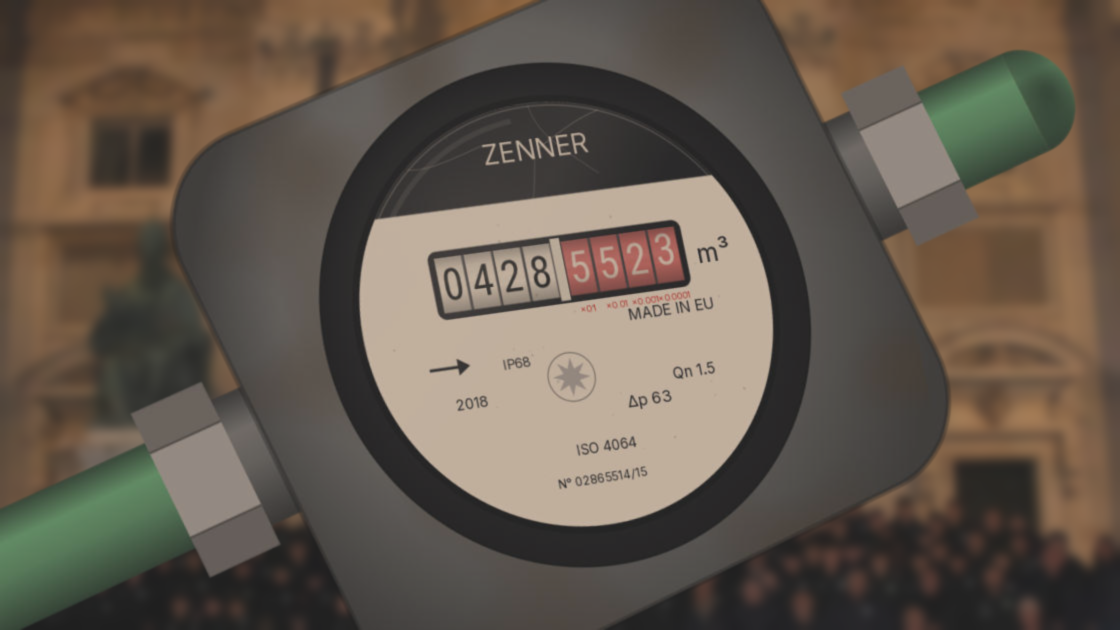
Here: 428.5523 m³
